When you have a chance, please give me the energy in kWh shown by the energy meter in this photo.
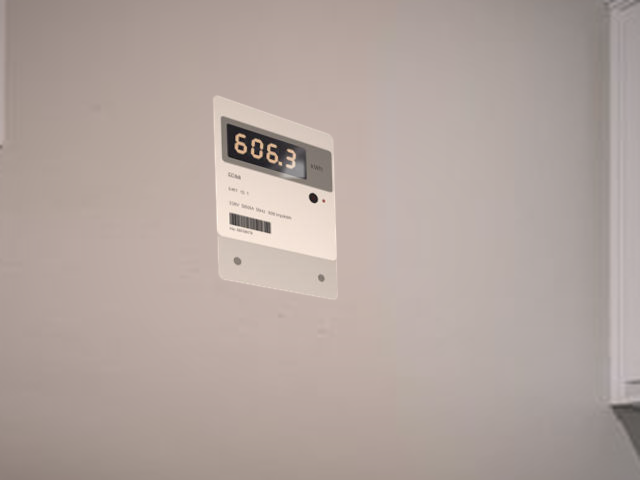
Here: 606.3 kWh
